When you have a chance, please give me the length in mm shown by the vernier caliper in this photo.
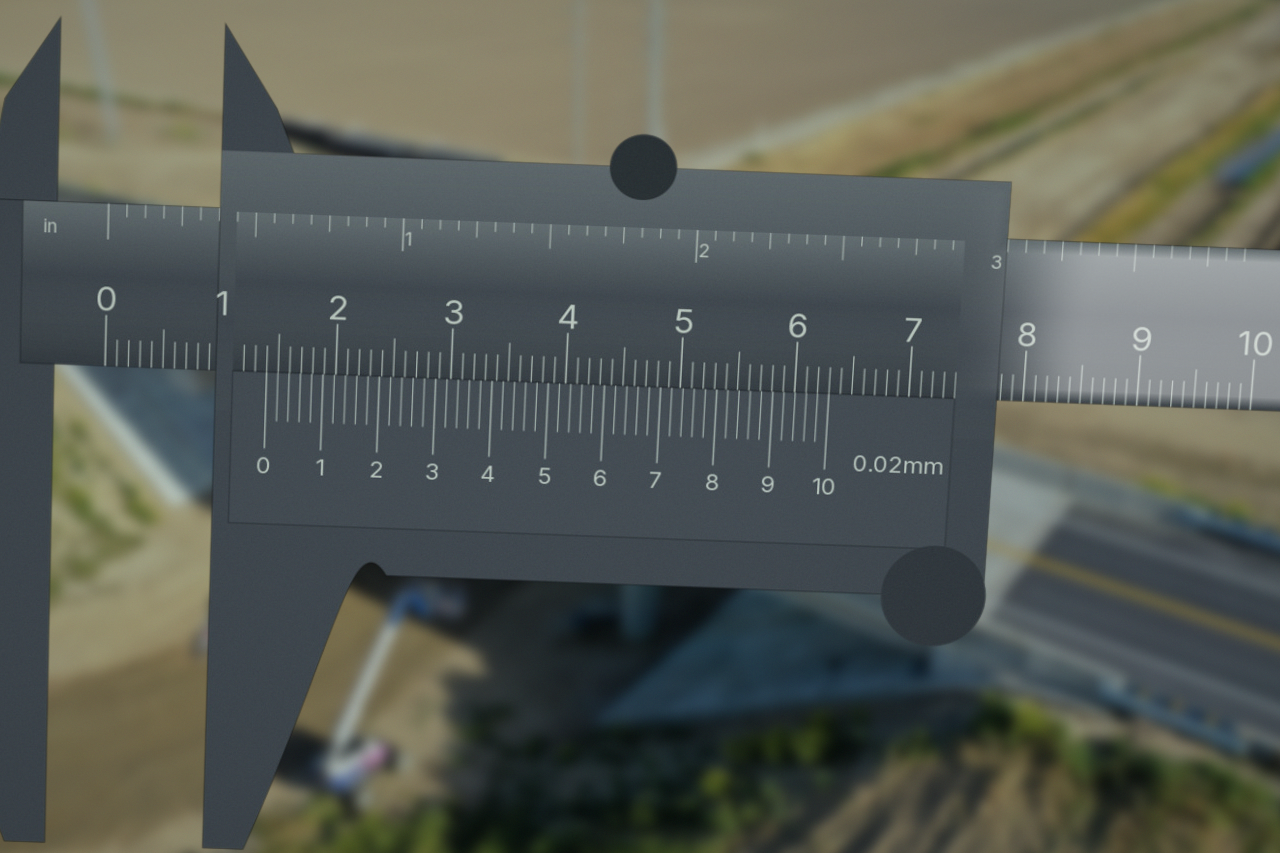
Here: 14.0 mm
